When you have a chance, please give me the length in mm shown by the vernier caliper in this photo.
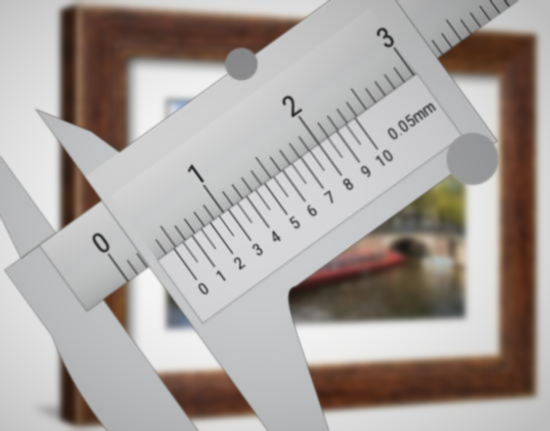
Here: 4.8 mm
